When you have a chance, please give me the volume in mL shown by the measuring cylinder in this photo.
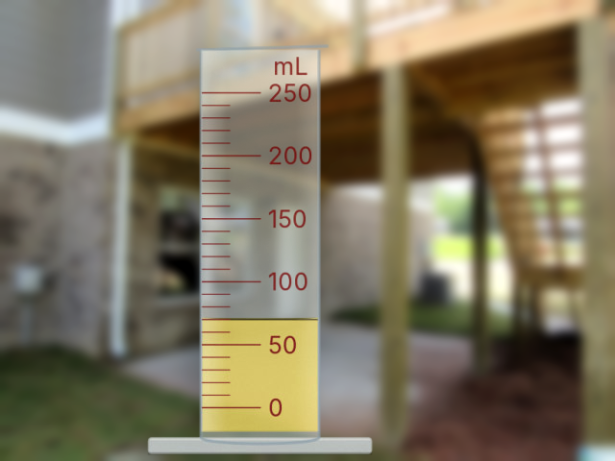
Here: 70 mL
